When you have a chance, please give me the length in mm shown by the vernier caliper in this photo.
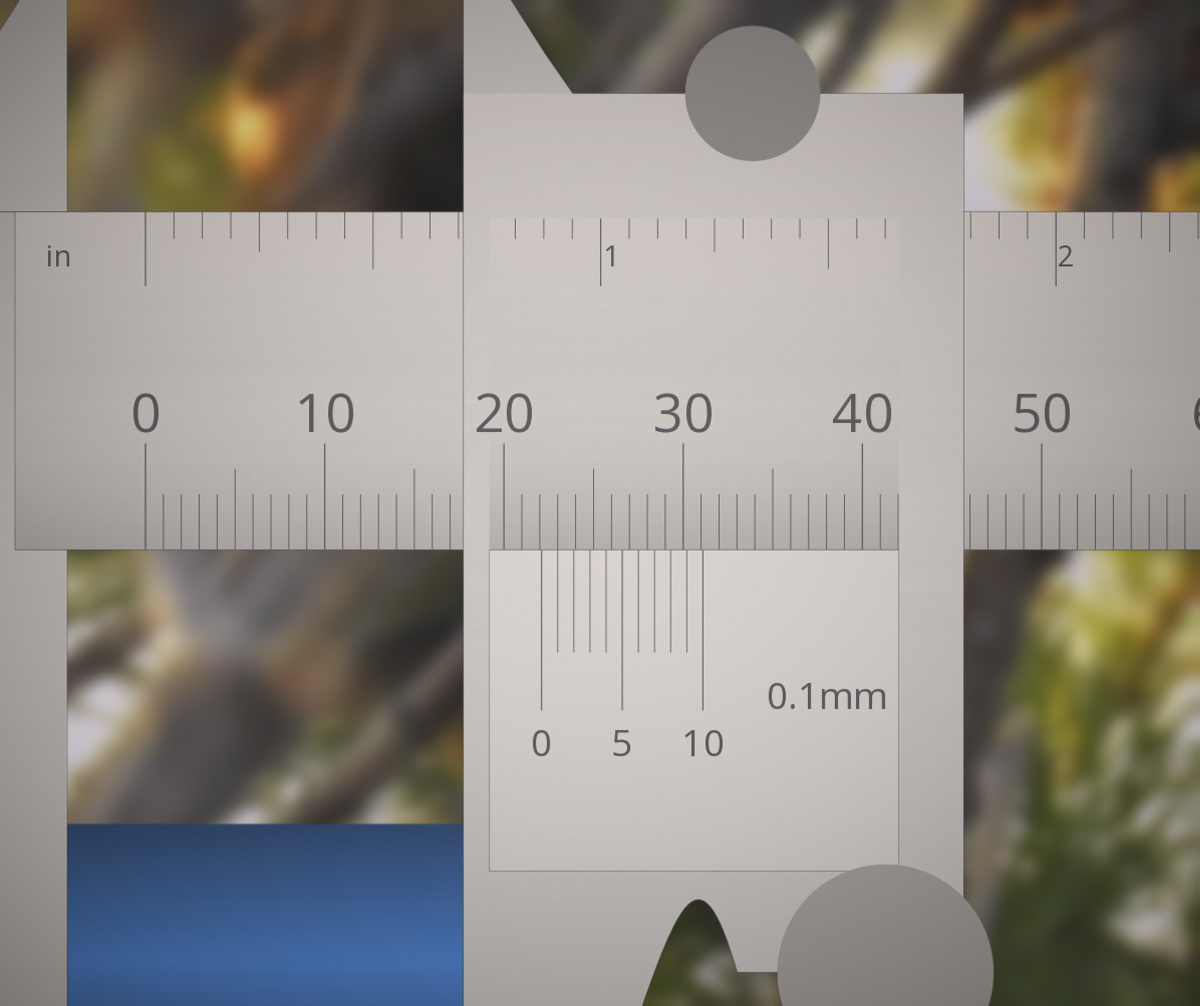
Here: 22.1 mm
